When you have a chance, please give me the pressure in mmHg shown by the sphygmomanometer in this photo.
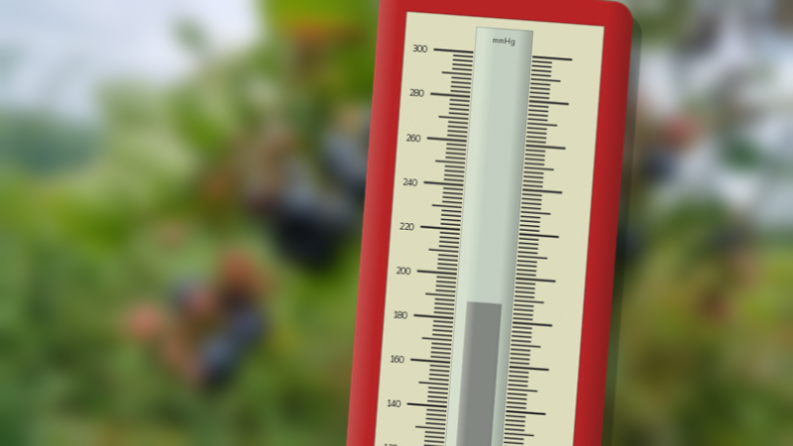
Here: 188 mmHg
